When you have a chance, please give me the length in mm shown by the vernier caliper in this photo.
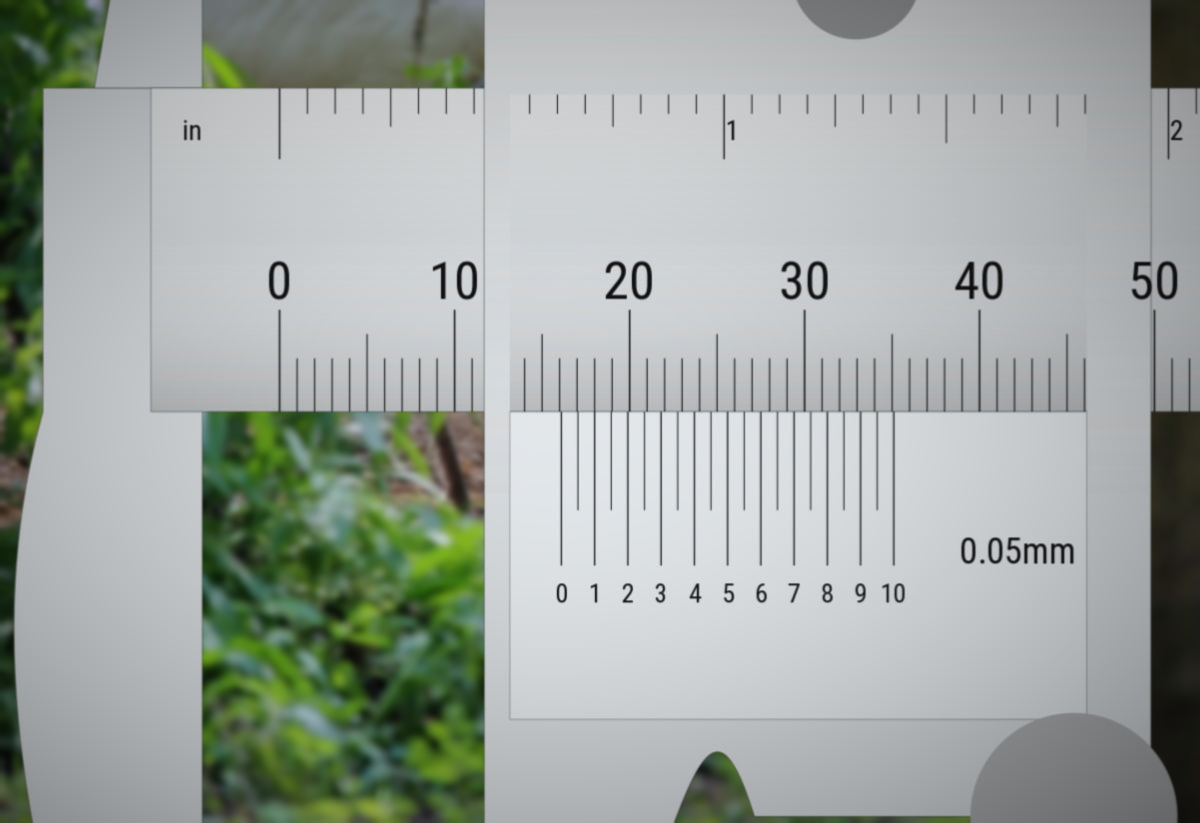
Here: 16.1 mm
